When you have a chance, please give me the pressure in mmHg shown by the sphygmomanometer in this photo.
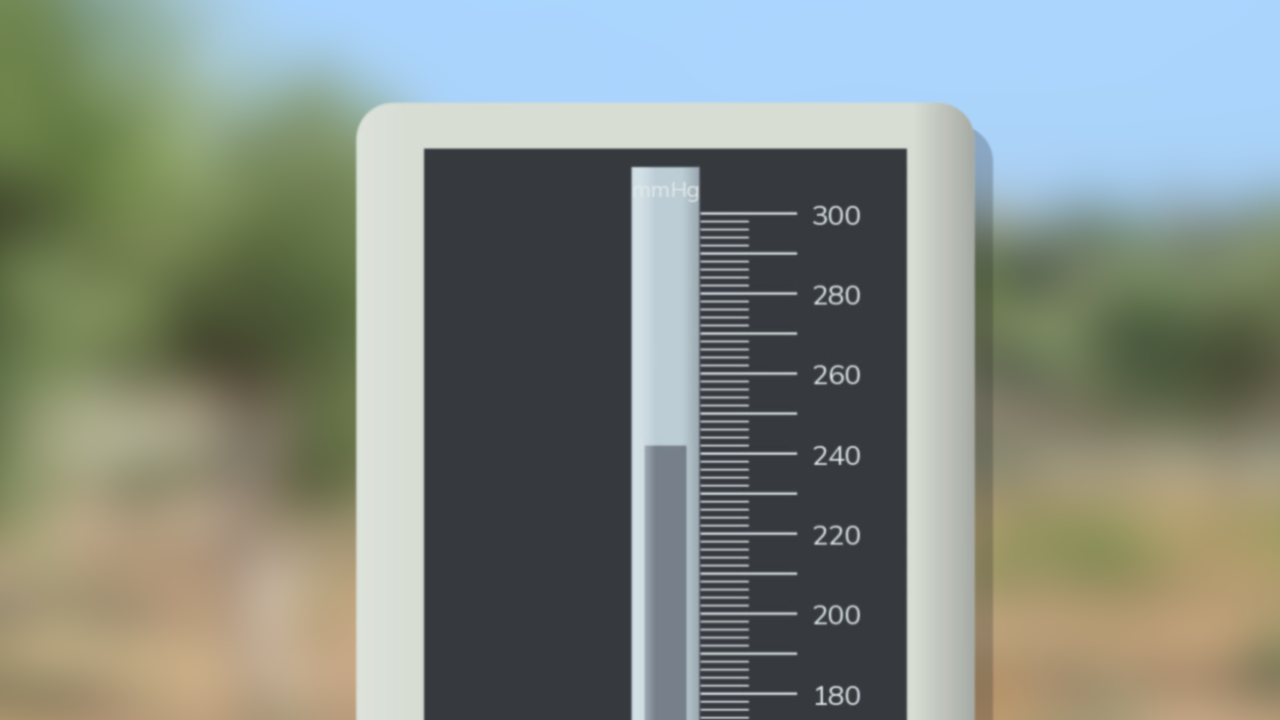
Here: 242 mmHg
